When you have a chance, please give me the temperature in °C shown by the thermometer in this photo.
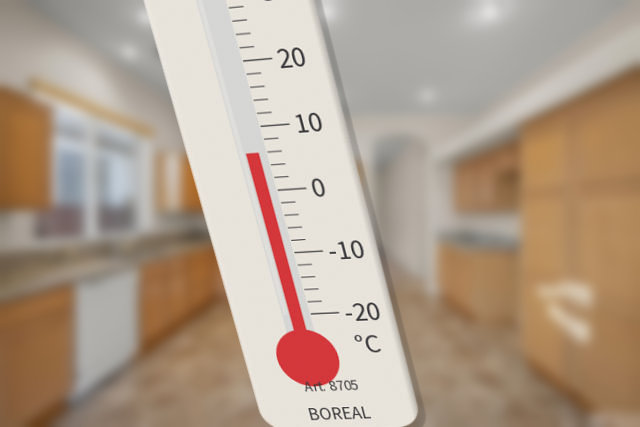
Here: 6 °C
